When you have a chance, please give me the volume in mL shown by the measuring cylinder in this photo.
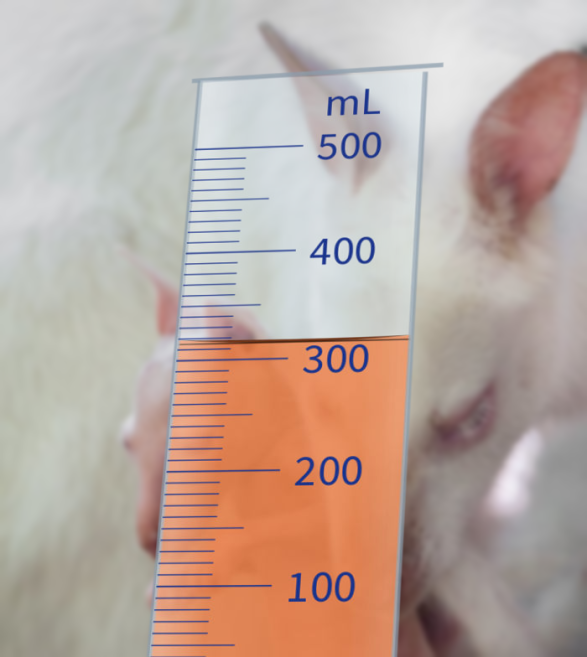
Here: 315 mL
